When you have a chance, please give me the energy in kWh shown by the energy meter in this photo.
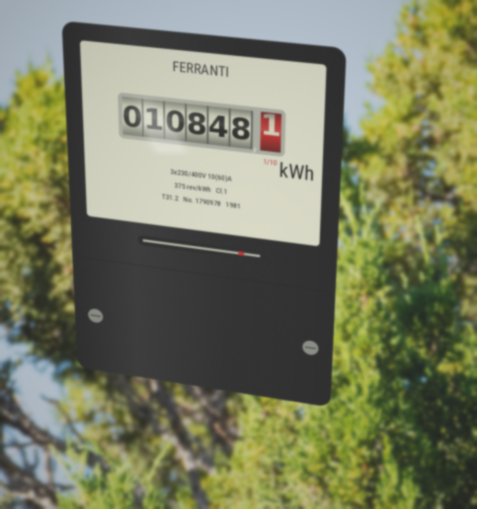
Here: 10848.1 kWh
